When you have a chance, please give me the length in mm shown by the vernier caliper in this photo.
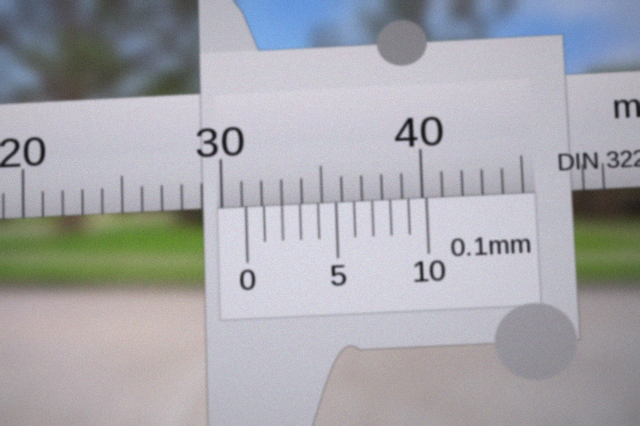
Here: 31.2 mm
